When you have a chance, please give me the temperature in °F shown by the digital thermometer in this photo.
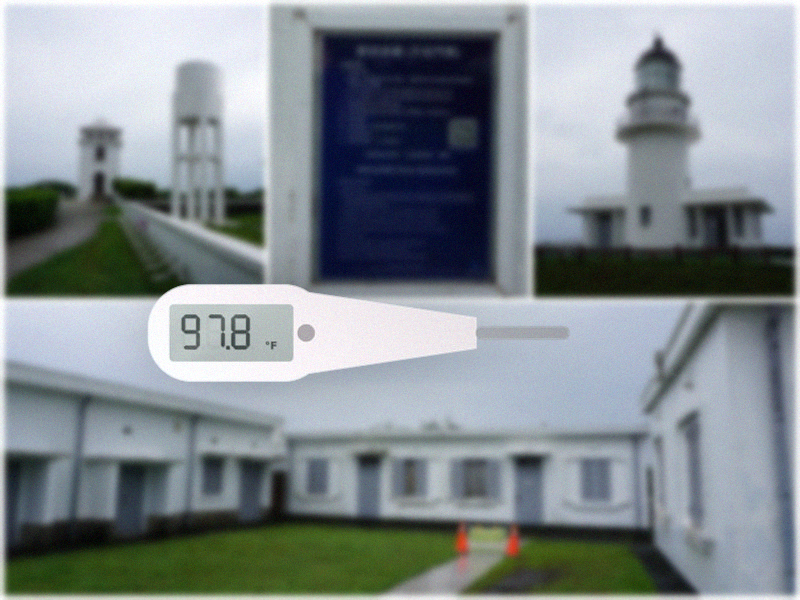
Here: 97.8 °F
